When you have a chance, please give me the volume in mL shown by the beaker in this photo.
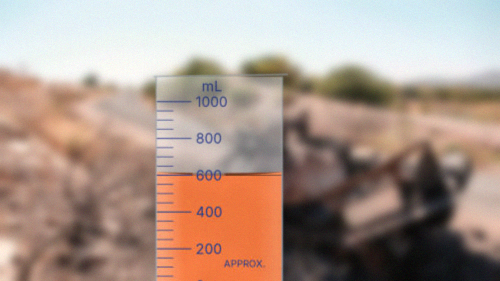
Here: 600 mL
